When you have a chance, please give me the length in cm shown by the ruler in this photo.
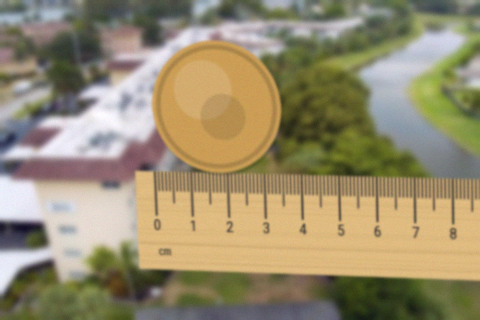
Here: 3.5 cm
